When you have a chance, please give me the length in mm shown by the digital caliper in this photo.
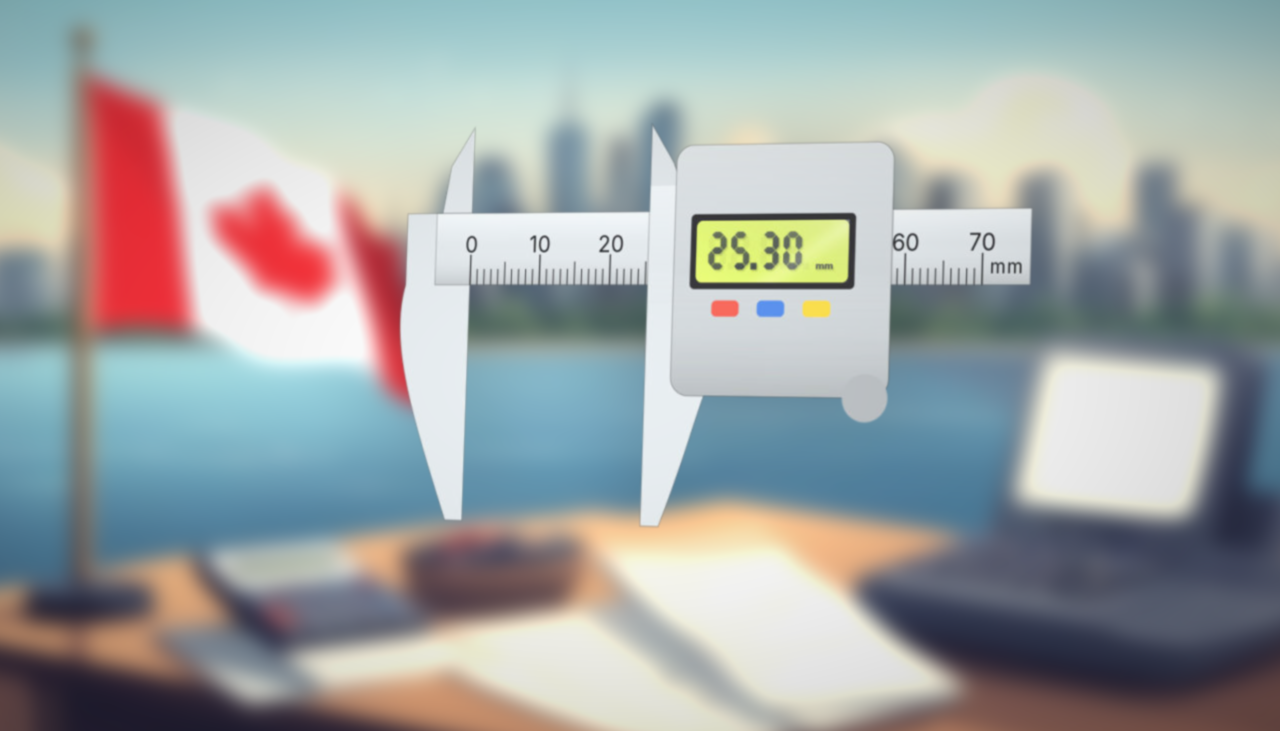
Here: 25.30 mm
